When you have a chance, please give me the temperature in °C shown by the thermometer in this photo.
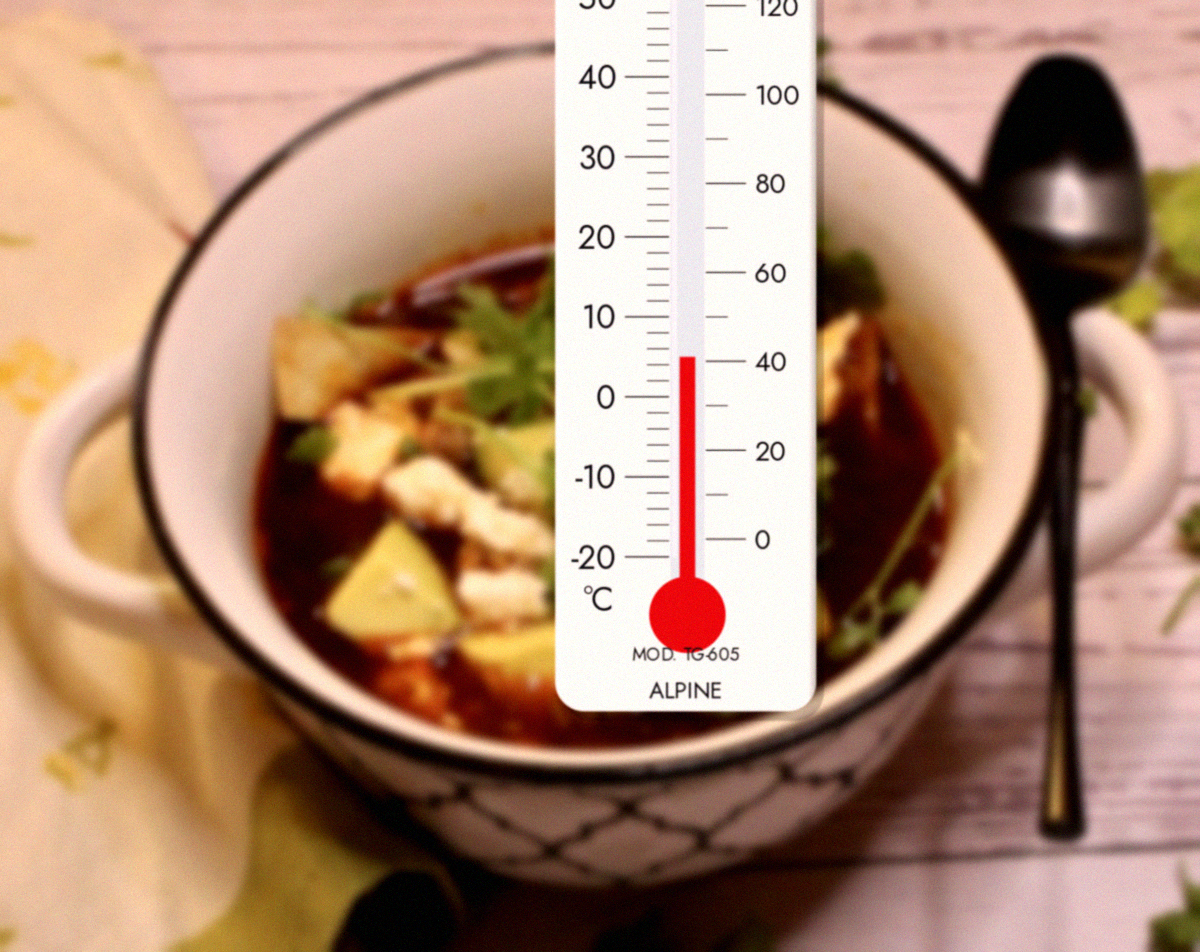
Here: 5 °C
